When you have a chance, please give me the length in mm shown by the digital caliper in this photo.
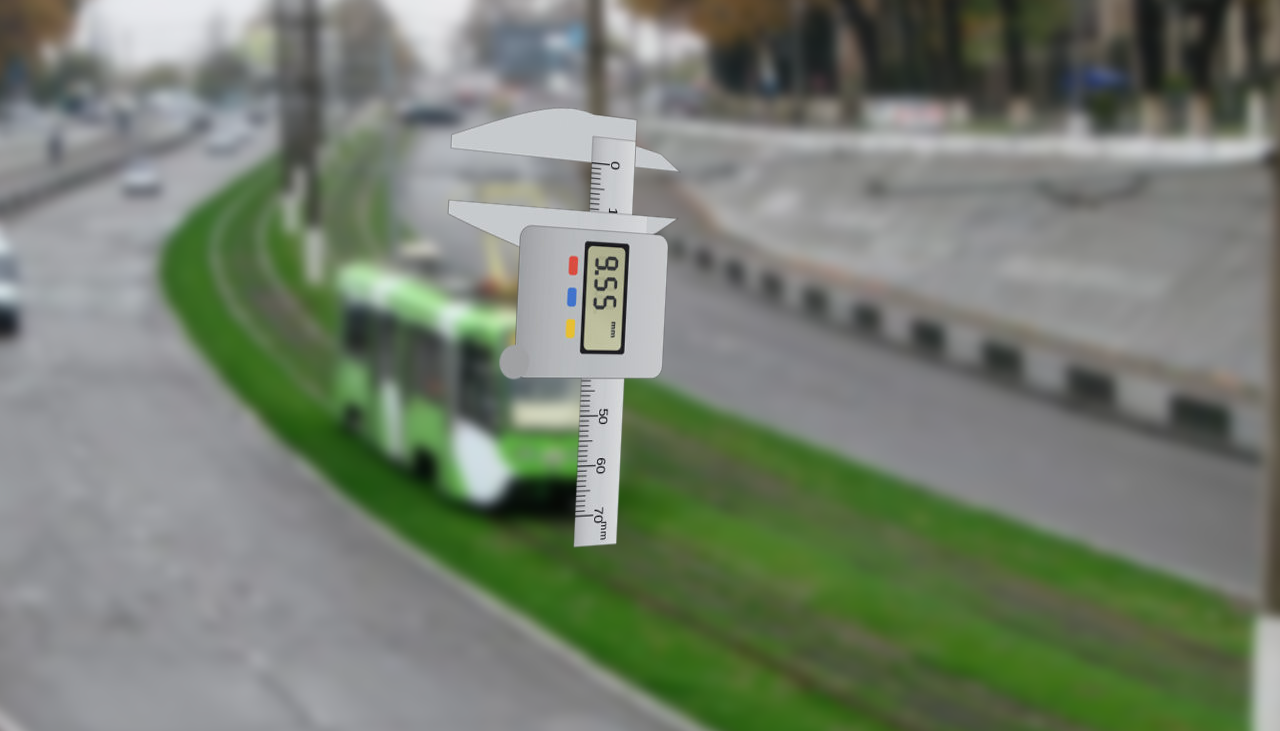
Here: 9.55 mm
